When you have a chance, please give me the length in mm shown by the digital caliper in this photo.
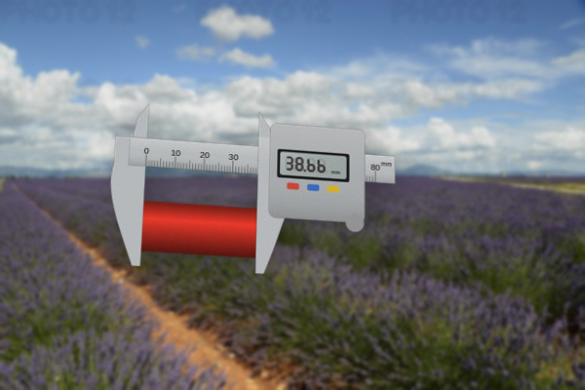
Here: 38.66 mm
